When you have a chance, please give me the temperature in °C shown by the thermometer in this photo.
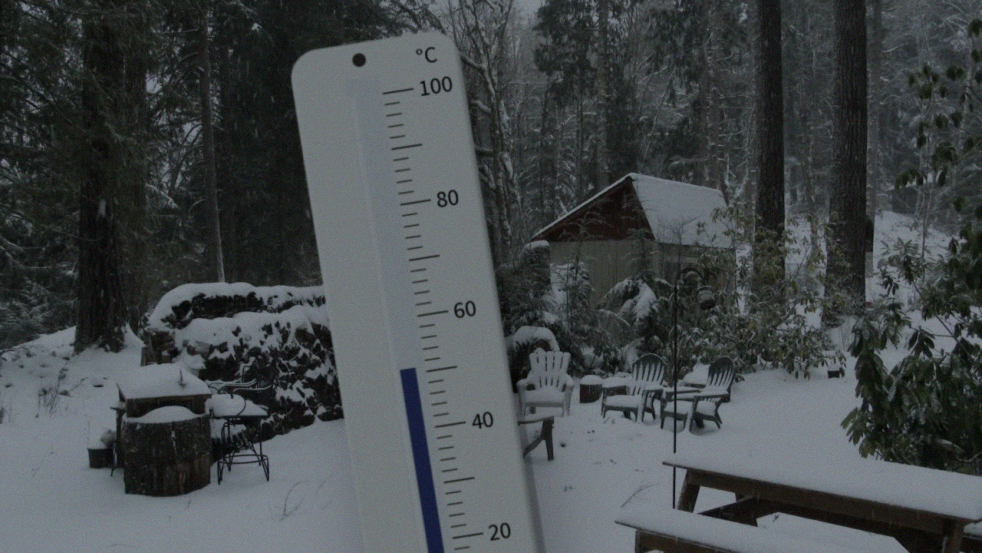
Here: 51 °C
